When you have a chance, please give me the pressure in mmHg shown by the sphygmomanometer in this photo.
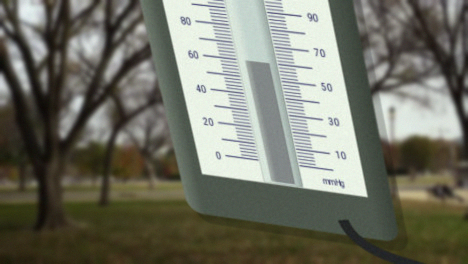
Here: 60 mmHg
